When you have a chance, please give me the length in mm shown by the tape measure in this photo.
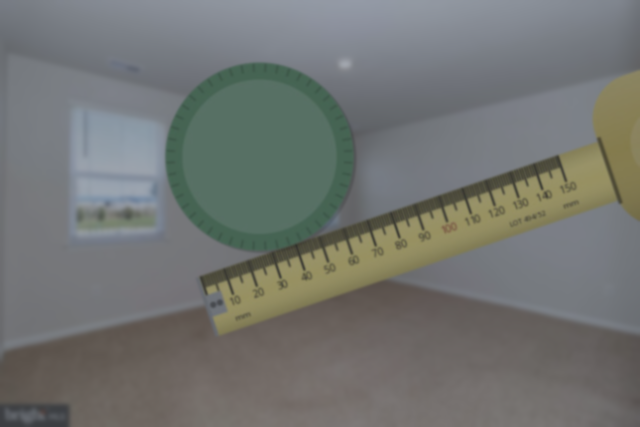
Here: 75 mm
